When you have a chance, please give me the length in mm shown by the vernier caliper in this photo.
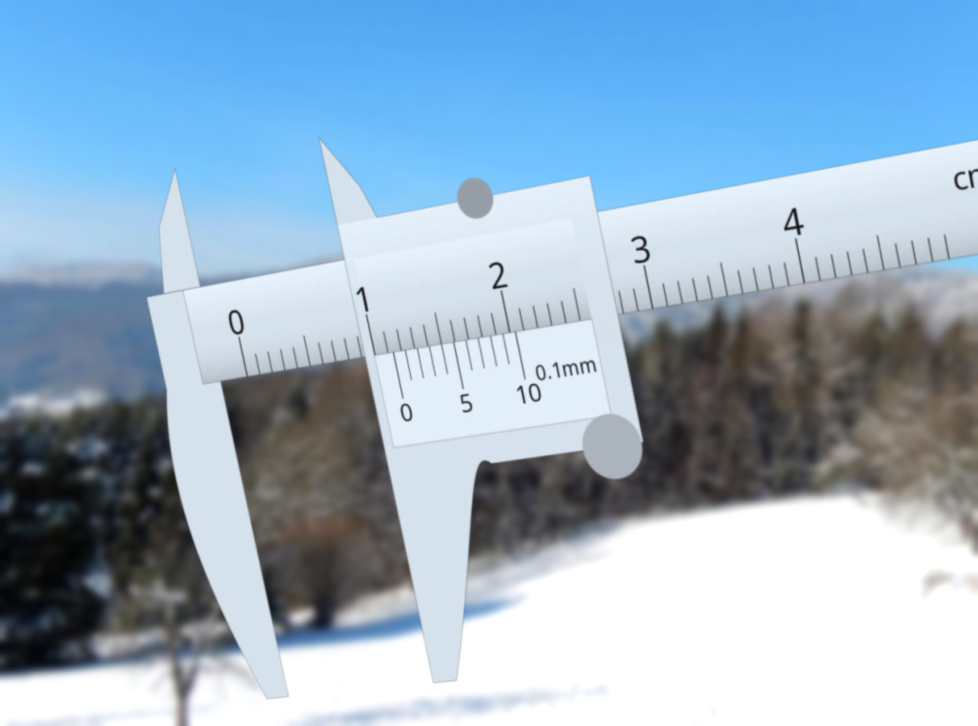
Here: 11.4 mm
